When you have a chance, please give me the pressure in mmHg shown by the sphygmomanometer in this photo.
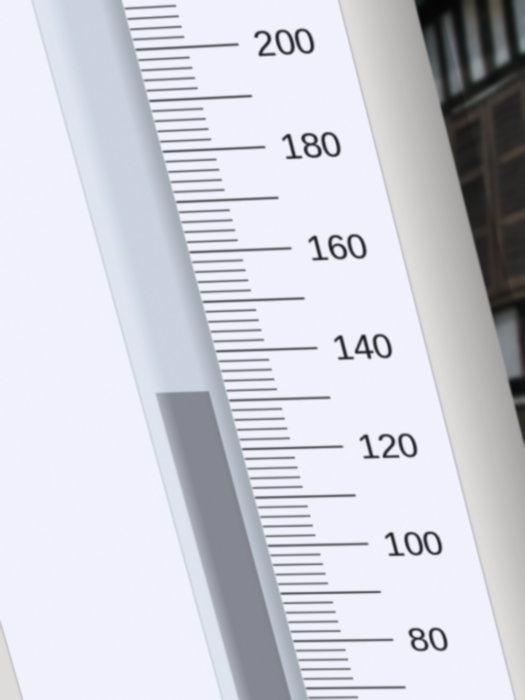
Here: 132 mmHg
